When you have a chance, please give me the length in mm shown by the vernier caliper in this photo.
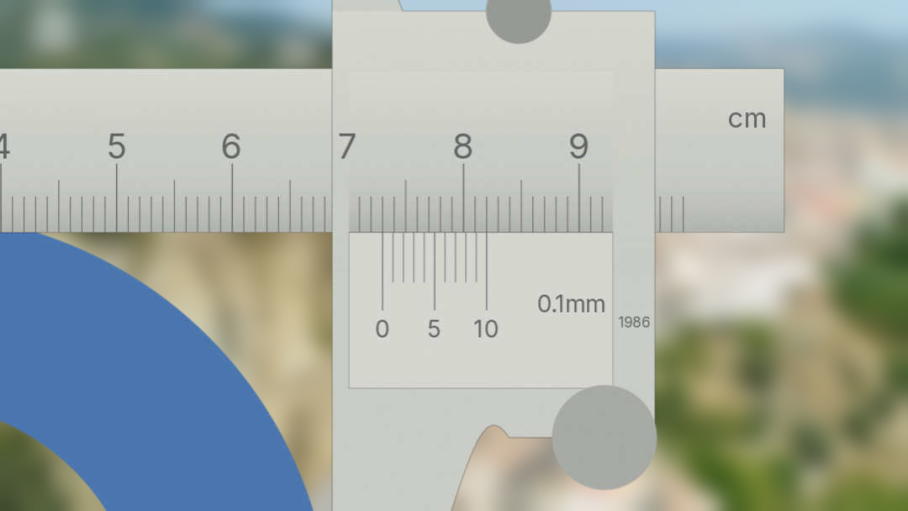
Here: 73.0 mm
